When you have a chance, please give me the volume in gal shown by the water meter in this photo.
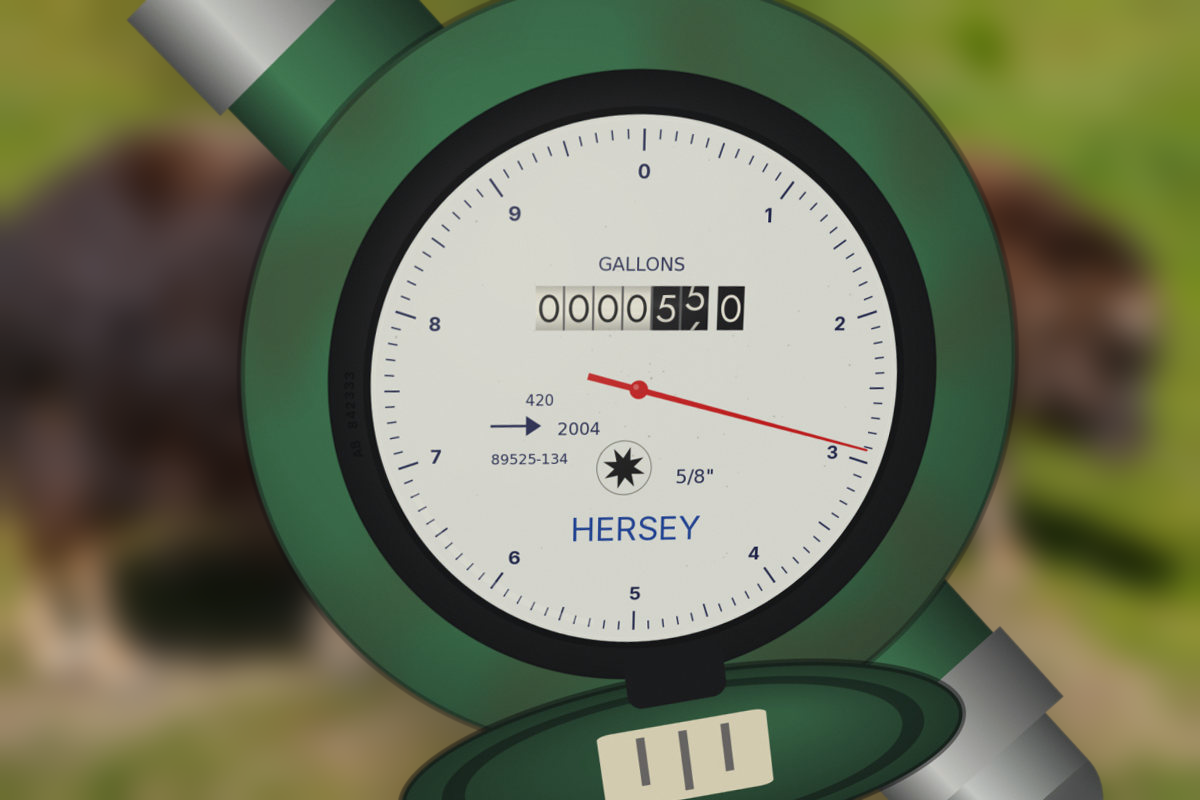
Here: 552.9 gal
